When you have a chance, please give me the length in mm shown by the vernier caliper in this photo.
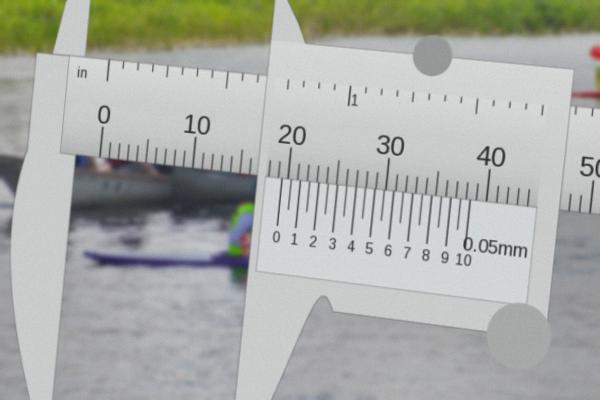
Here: 19.4 mm
